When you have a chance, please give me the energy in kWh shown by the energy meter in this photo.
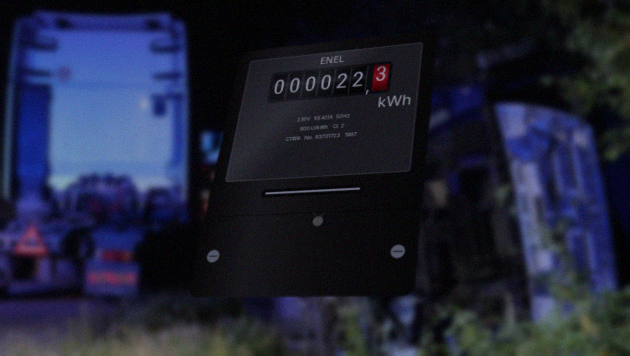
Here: 22.3 kWh
